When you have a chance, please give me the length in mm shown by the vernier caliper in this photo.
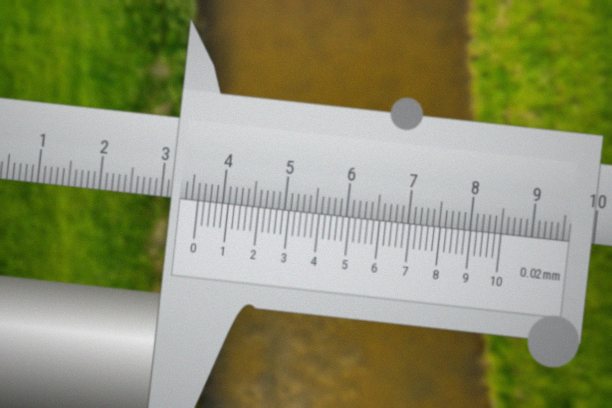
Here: 36.0 mm
